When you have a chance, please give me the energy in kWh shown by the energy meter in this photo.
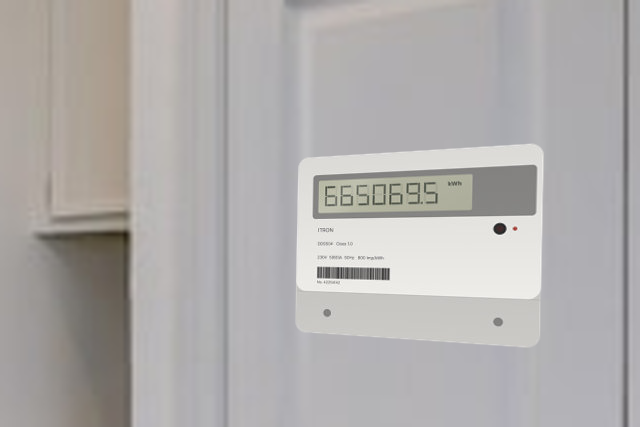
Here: 665069.5 kWh
